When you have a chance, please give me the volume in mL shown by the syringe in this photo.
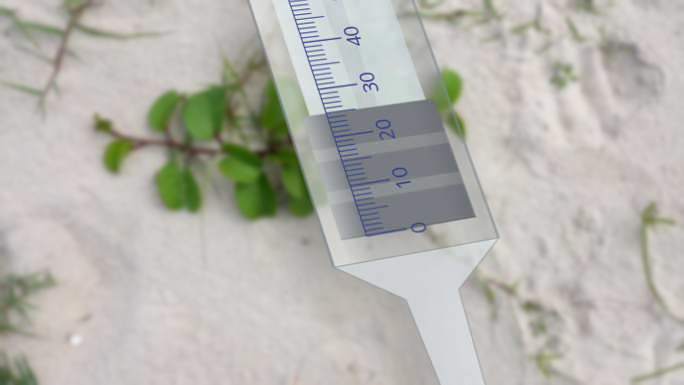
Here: 0 mL
